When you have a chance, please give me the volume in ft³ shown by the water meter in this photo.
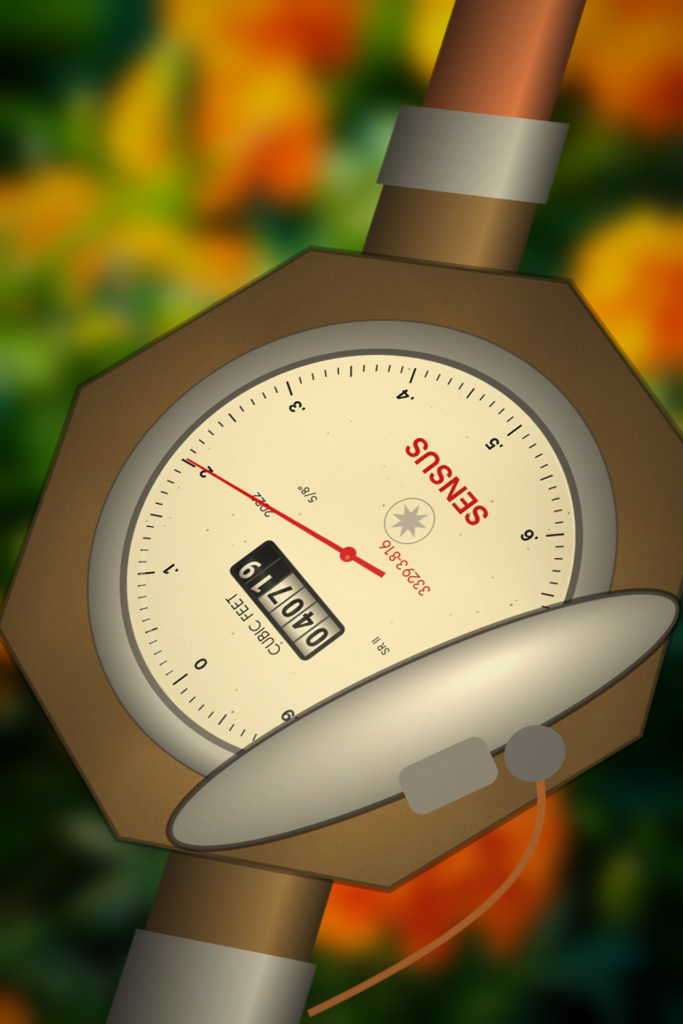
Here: 40719.20 ft³
